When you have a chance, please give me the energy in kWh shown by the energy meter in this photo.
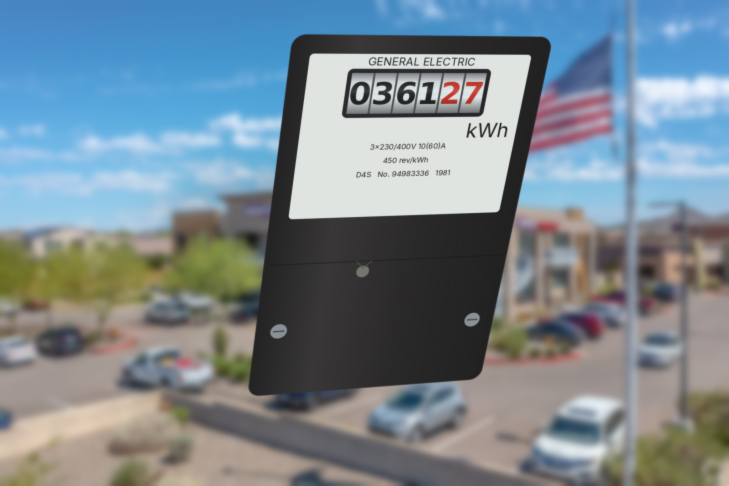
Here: 361.27 kWh
